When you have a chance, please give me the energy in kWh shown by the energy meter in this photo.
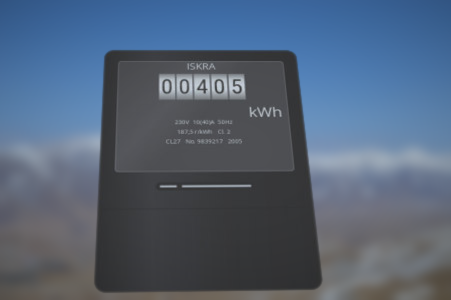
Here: 405 kWh
